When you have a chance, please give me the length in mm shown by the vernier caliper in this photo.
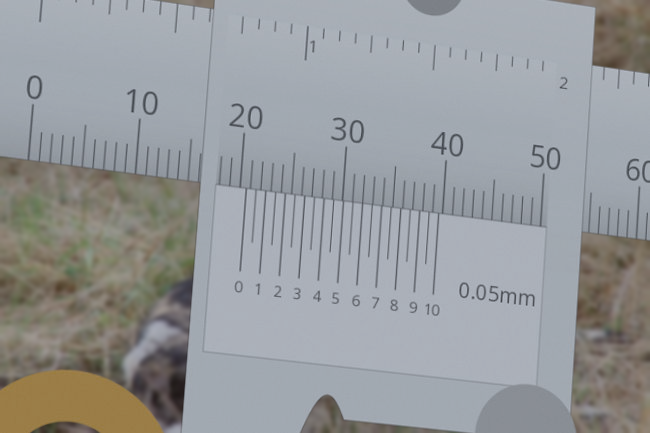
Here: 20.6 mm
